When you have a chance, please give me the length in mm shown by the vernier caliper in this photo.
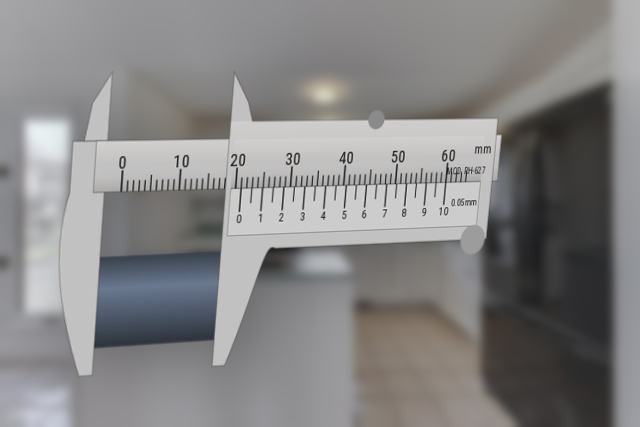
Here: 21.0 mm
